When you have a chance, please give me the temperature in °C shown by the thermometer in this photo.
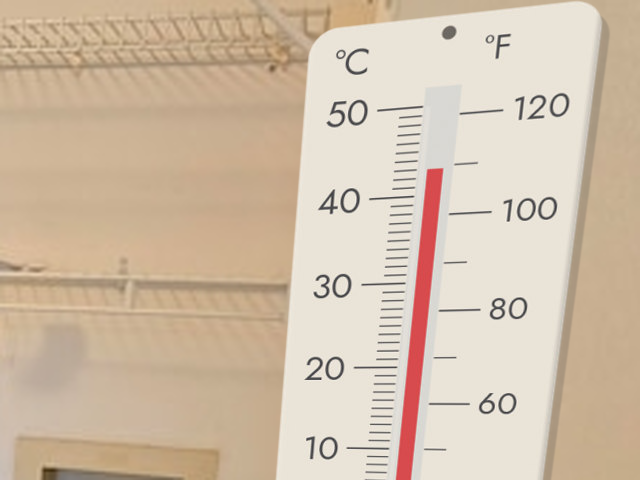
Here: 43 °C
